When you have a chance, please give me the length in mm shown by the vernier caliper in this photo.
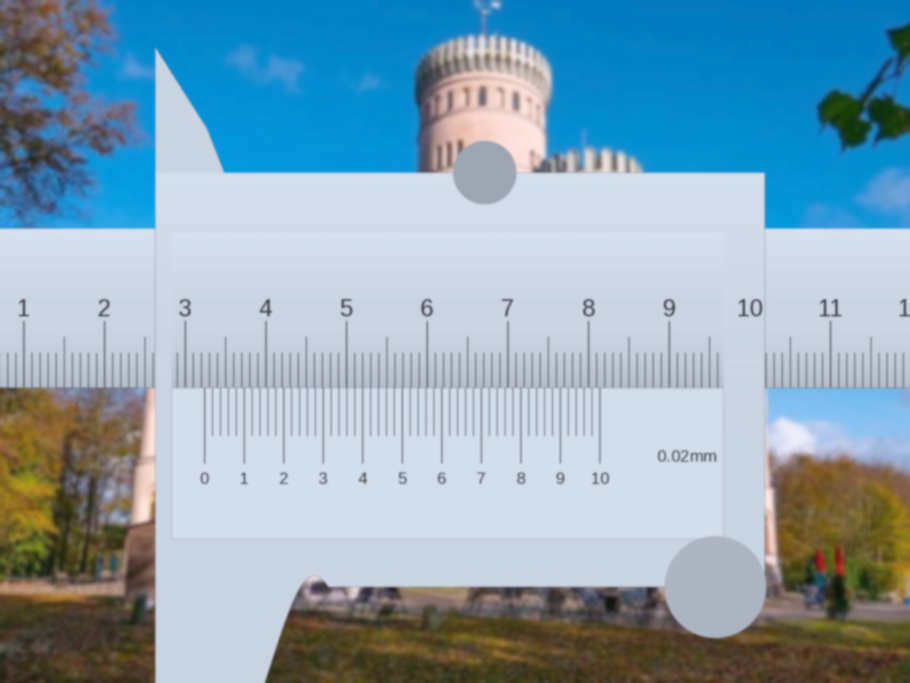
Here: 32.4 mm
